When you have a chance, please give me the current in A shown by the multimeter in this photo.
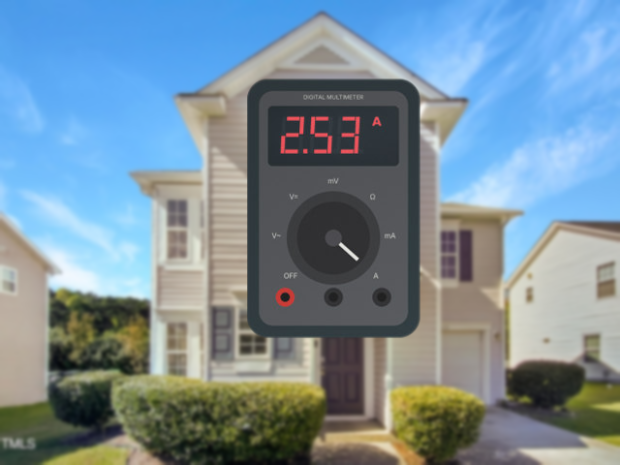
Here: 2.53 A
